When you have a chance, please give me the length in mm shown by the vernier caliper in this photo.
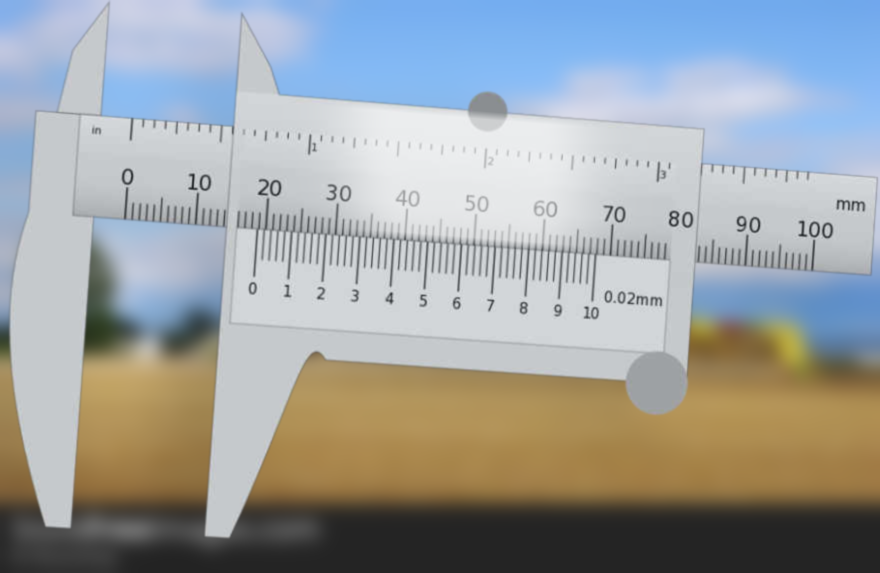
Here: 18.8 mm
